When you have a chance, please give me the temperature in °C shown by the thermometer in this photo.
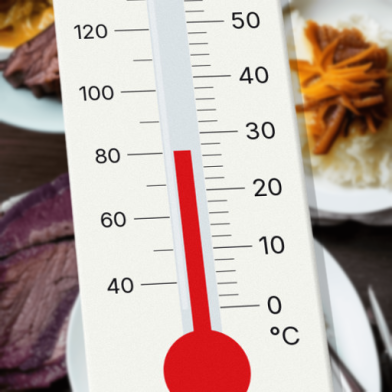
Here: 27 °C
